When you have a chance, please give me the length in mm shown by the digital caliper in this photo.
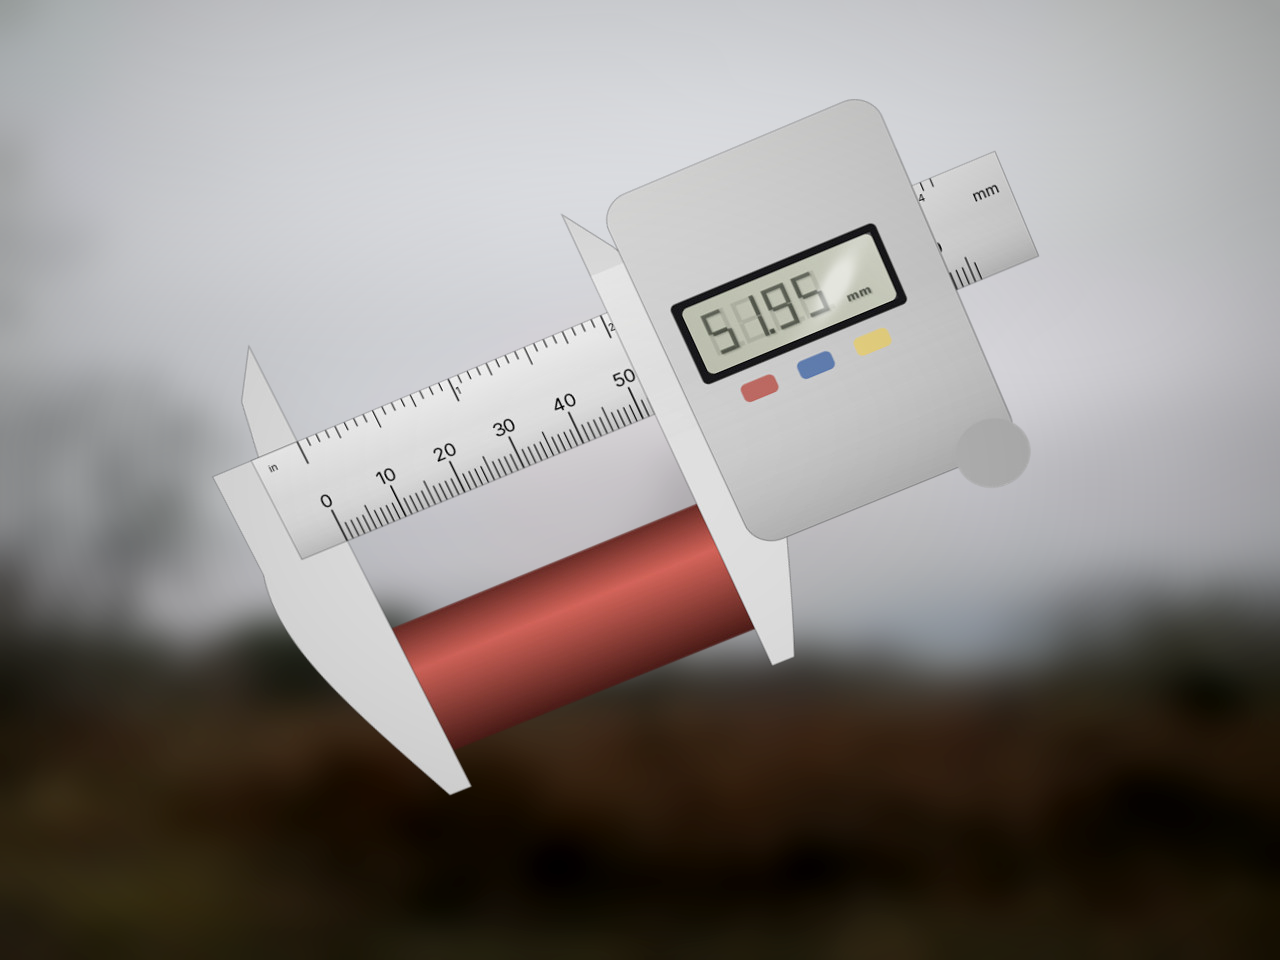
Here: 51.95 mm
